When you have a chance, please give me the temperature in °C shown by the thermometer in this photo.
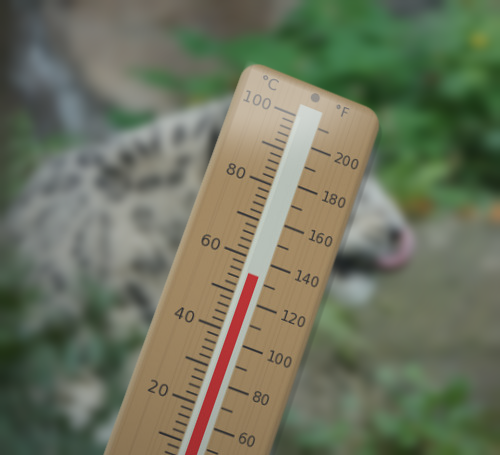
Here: 56 °C
